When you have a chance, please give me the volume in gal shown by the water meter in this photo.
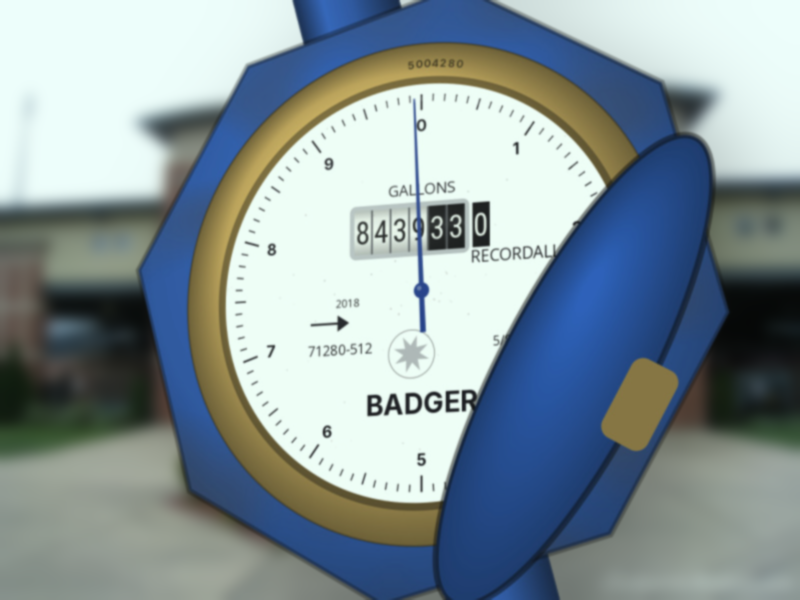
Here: 8439329.9 gal
